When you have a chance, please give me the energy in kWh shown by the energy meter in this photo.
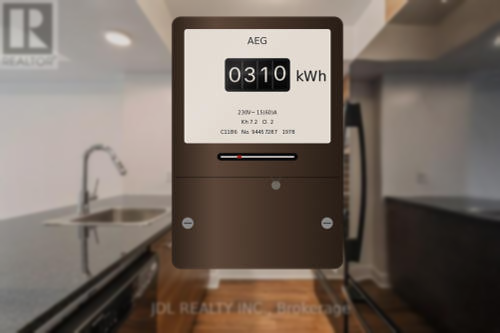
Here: 310 kWh
